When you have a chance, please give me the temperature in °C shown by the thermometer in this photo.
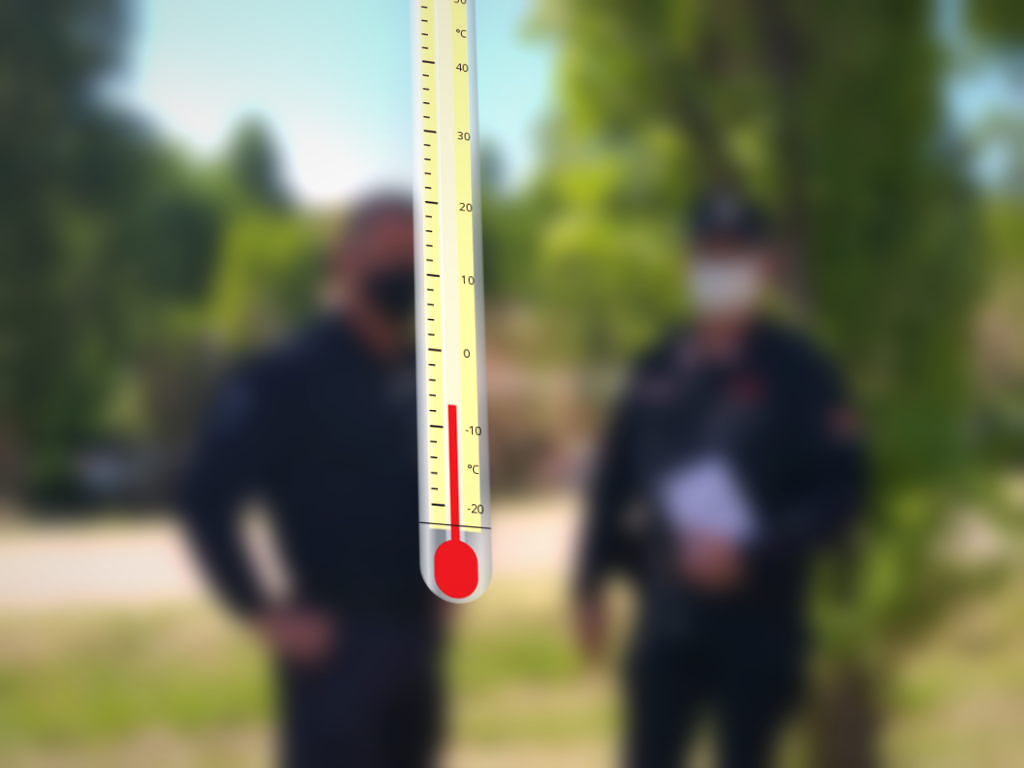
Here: -7 °C
